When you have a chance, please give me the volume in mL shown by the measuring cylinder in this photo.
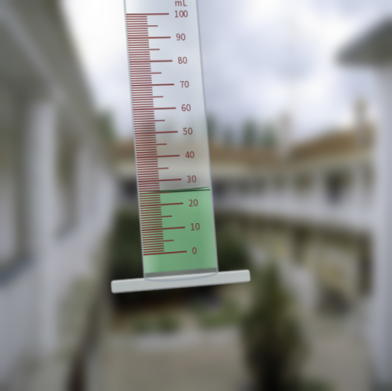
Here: 25 mL
